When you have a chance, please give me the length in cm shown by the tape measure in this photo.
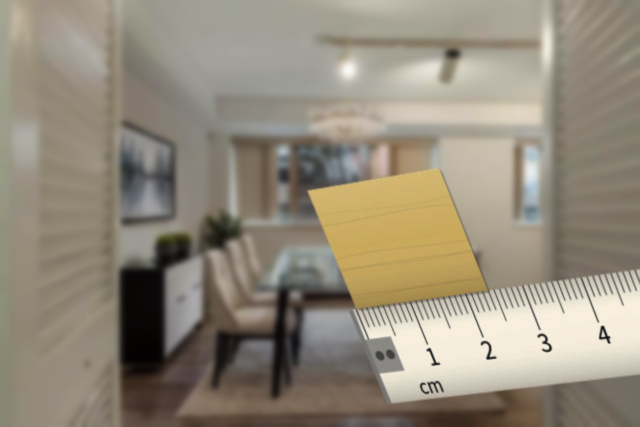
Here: 2.4 cm
